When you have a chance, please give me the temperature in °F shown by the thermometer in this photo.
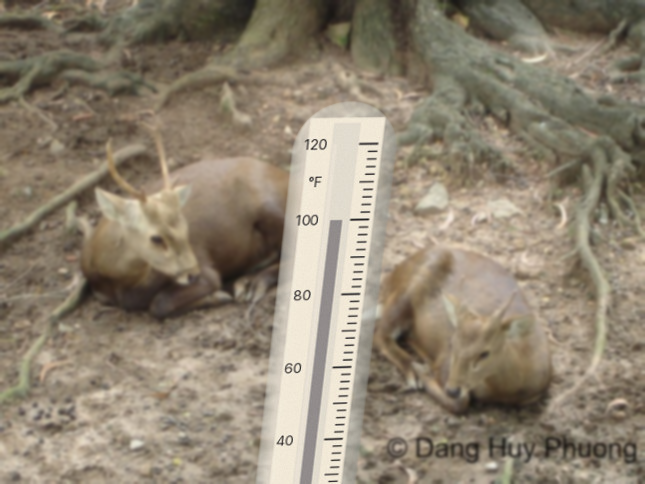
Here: 100 °F
